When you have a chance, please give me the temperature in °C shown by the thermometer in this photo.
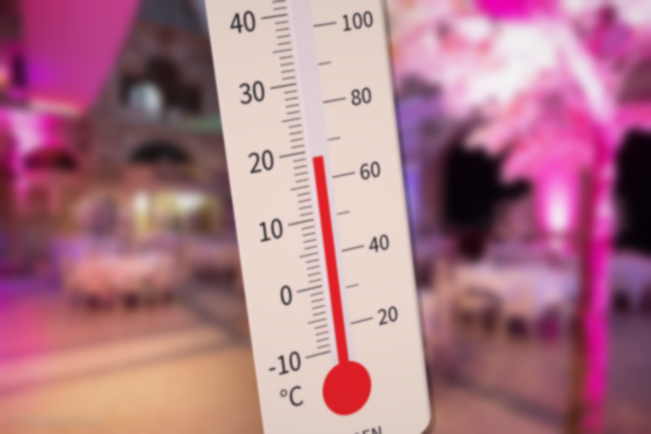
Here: 19 °C
